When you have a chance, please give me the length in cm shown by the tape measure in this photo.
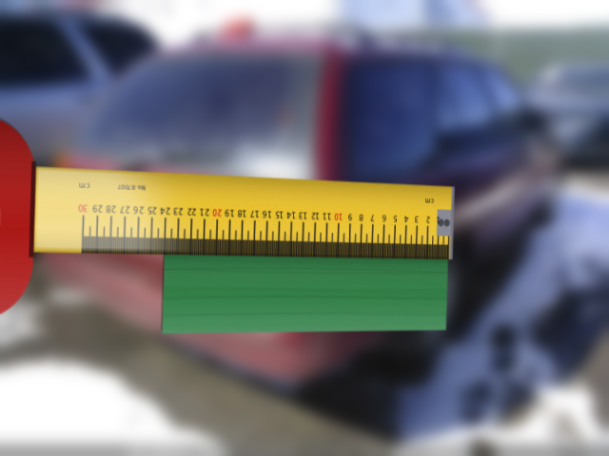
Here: 24 cm
